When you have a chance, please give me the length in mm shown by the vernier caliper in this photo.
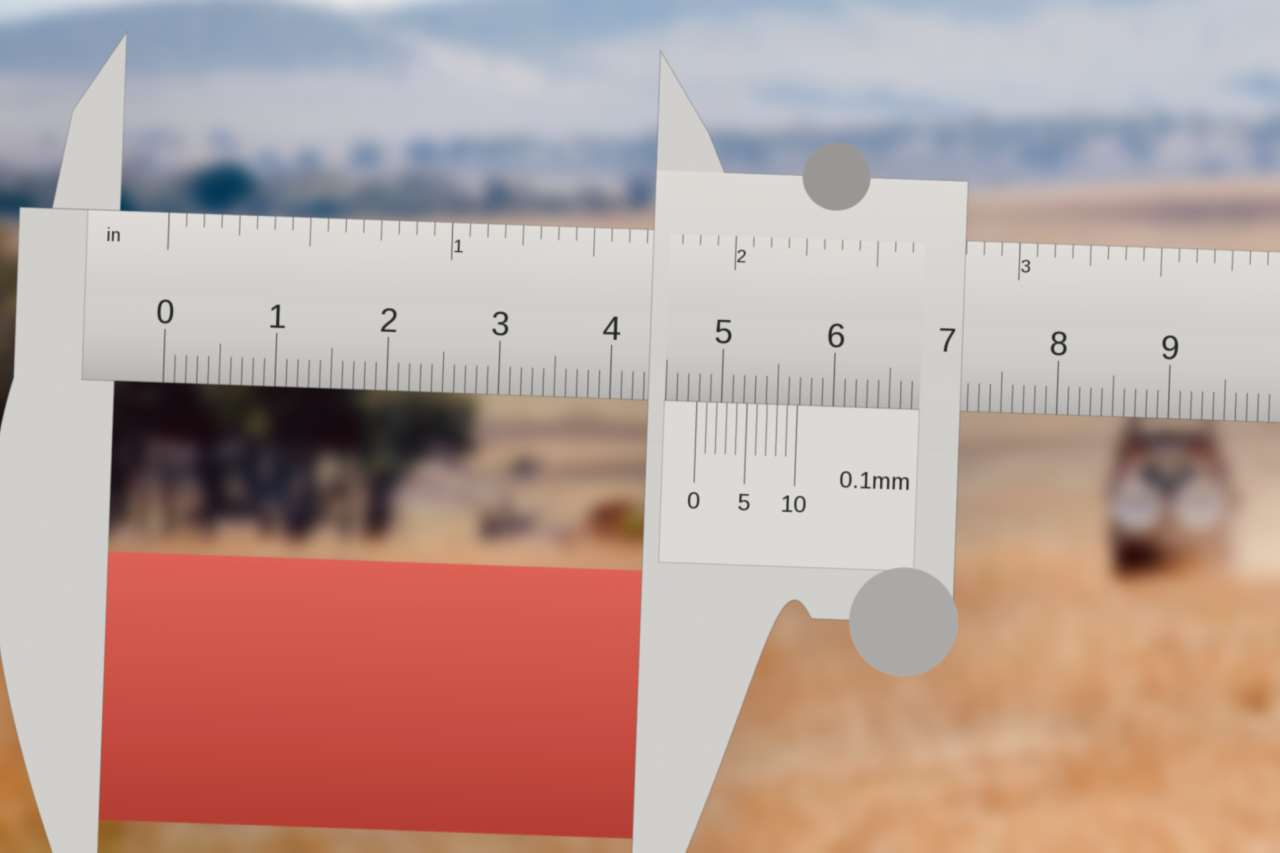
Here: 47.8 mm
